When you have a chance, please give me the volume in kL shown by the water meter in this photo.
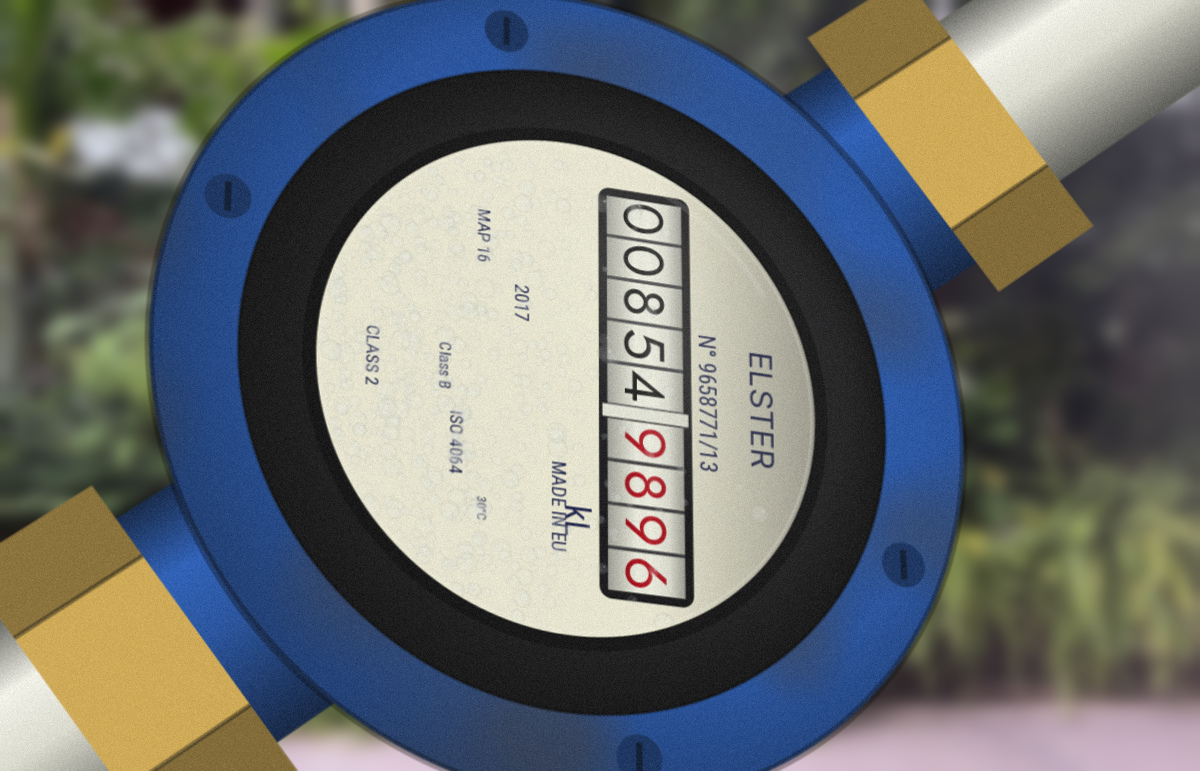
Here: 854.9896 kL
